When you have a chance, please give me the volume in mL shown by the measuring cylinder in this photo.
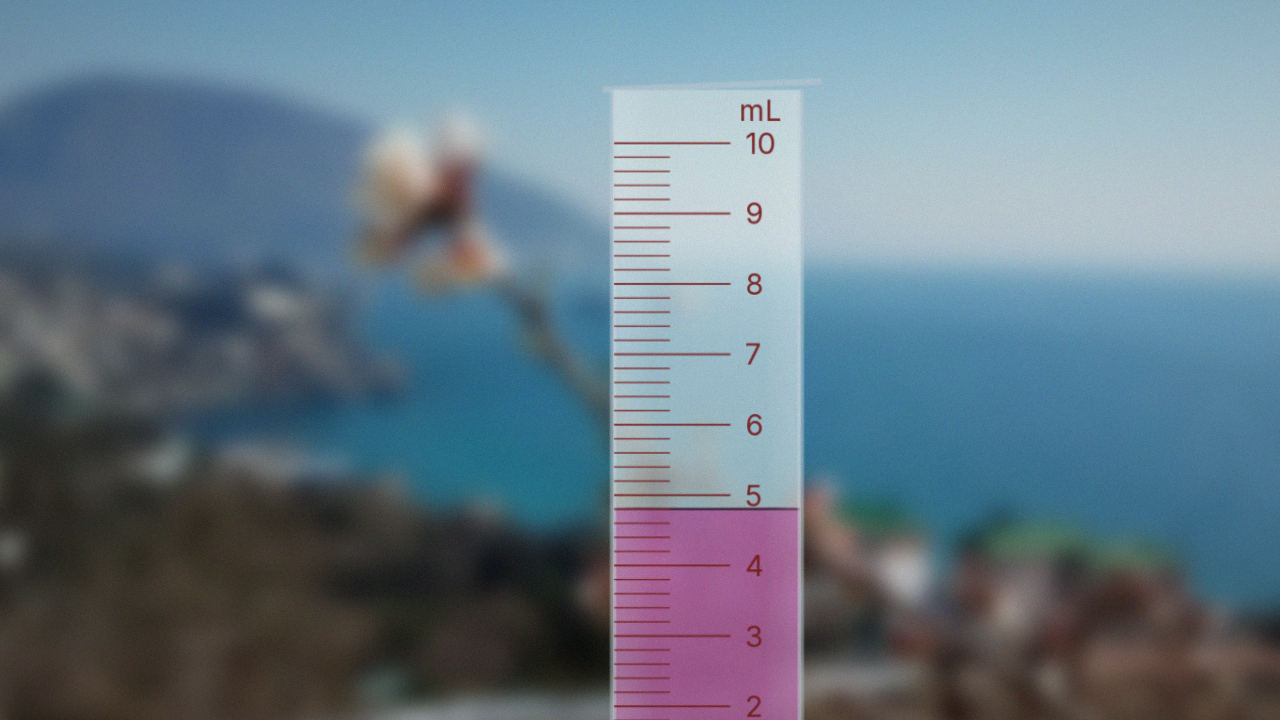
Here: 4.8 mL
